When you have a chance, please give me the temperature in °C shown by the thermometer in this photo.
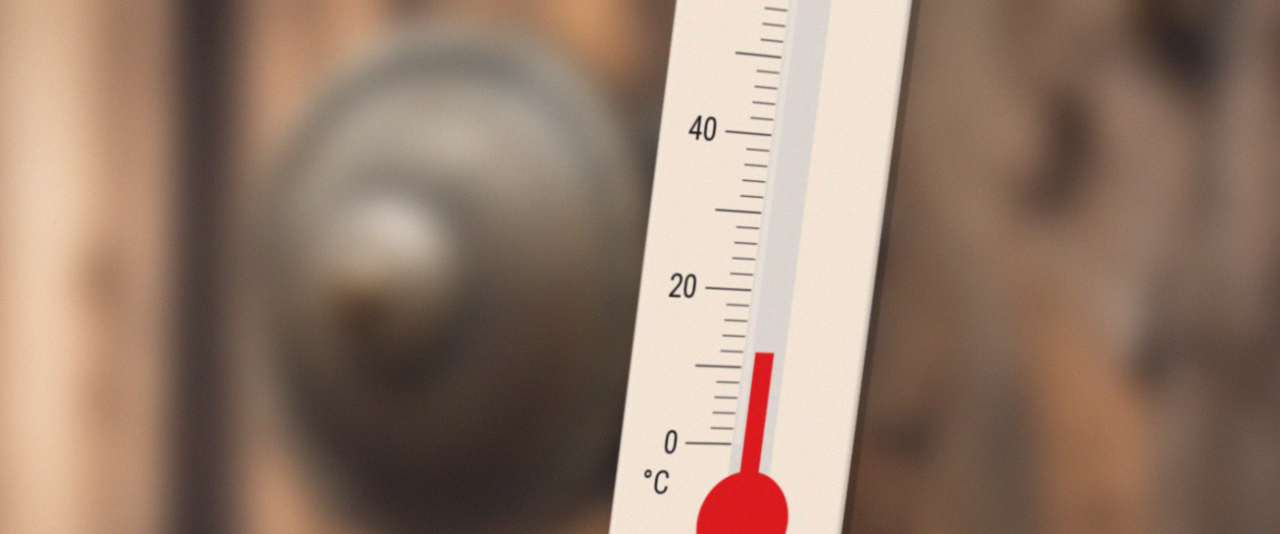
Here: 12 °C
